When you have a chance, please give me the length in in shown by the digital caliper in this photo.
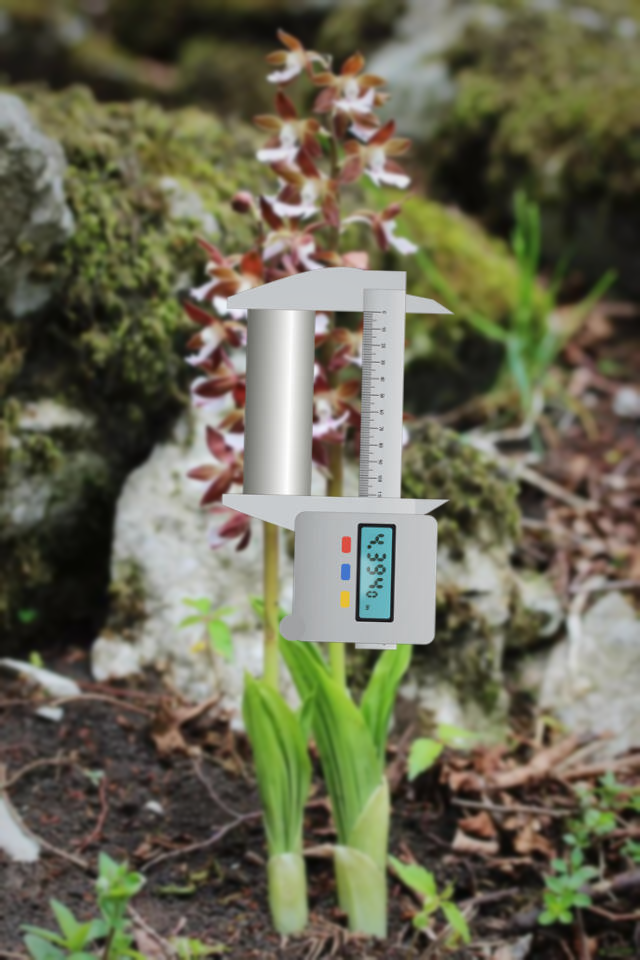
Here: 4.3940 in
